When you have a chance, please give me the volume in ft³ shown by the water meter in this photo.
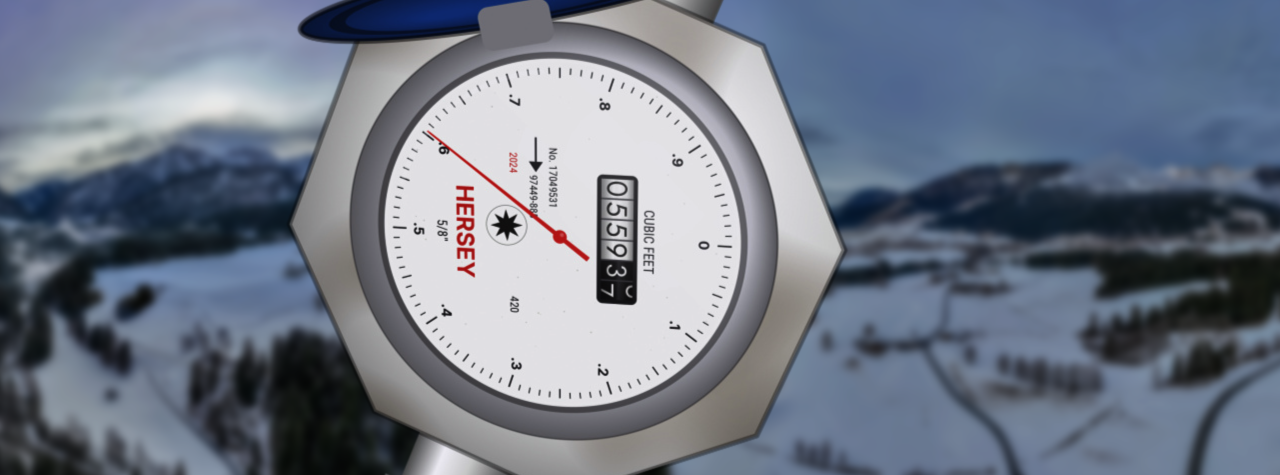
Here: 55936.60 ft³
